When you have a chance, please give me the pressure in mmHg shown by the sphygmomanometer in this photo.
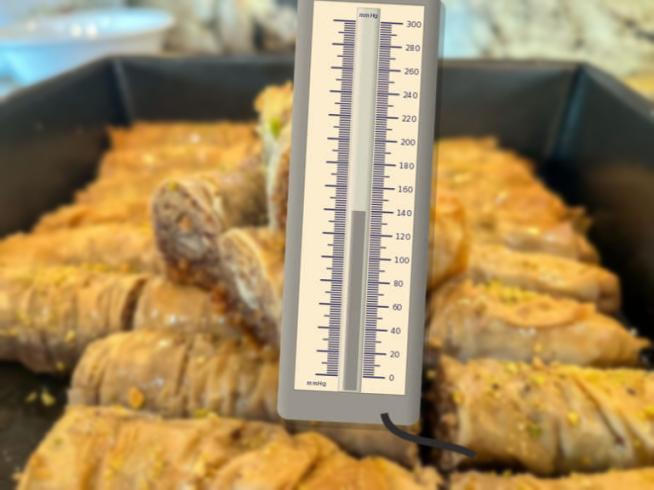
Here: 140 mmHg
